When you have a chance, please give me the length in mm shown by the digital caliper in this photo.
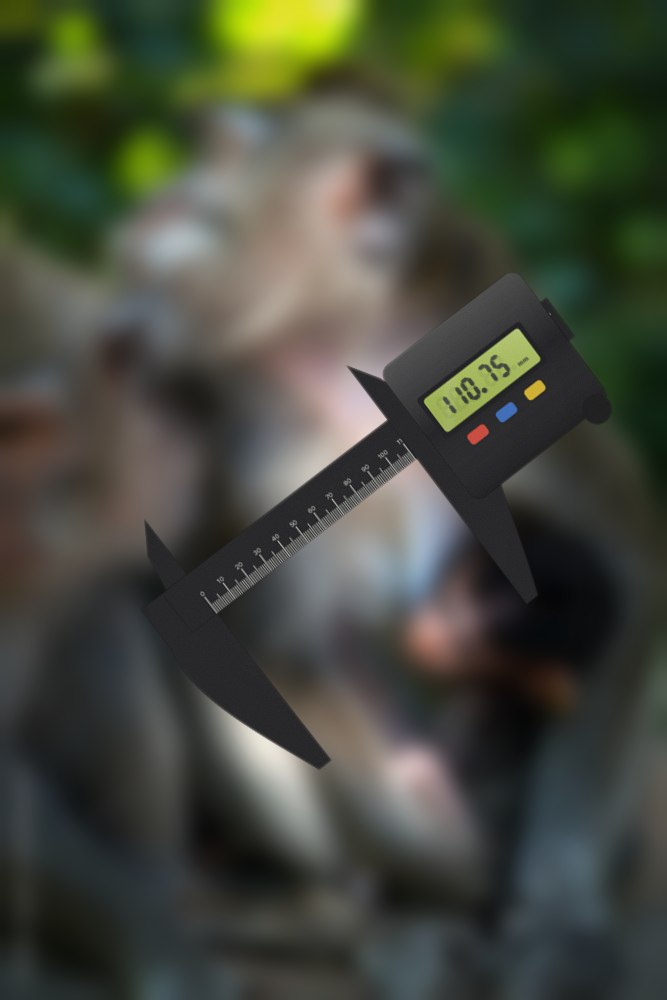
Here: 110.75 mm
